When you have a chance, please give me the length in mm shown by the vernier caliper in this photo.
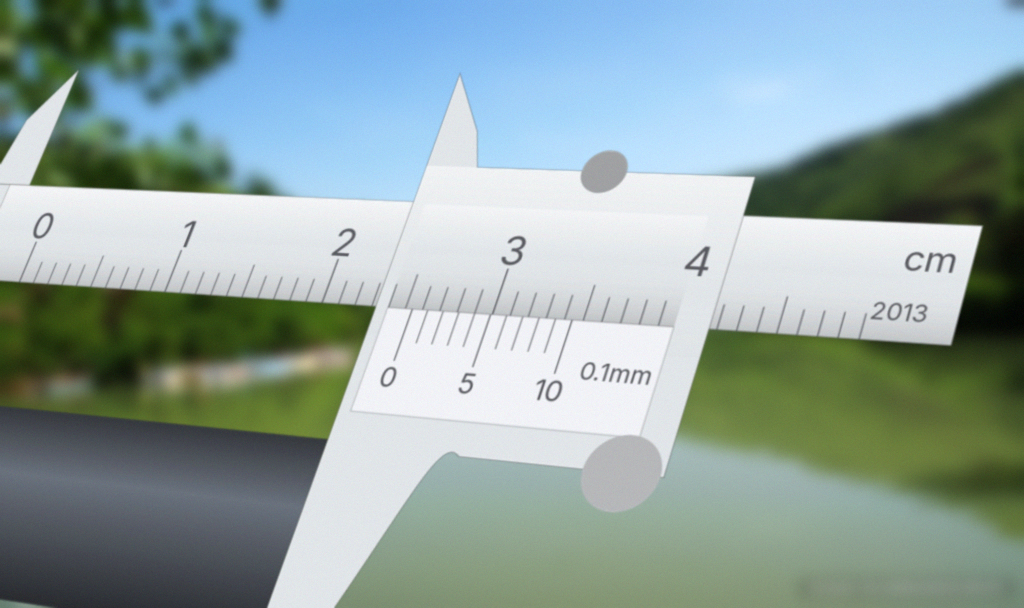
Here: 25.4 mm
